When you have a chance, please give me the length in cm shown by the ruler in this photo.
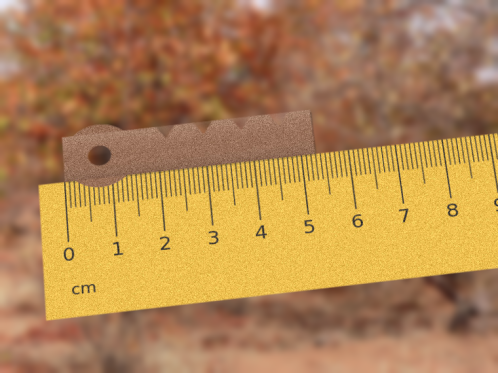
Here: 5.3 cm
